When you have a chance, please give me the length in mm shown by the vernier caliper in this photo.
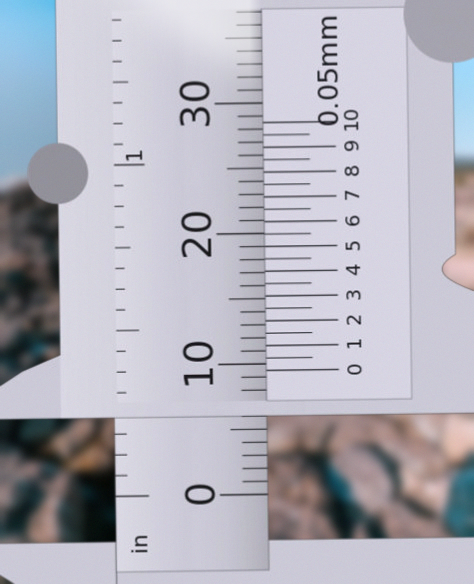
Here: 9.5 mm
